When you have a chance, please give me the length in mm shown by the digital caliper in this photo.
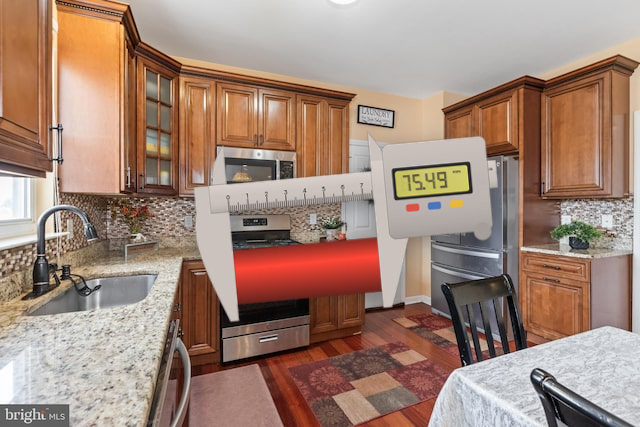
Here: 75.49 mm
